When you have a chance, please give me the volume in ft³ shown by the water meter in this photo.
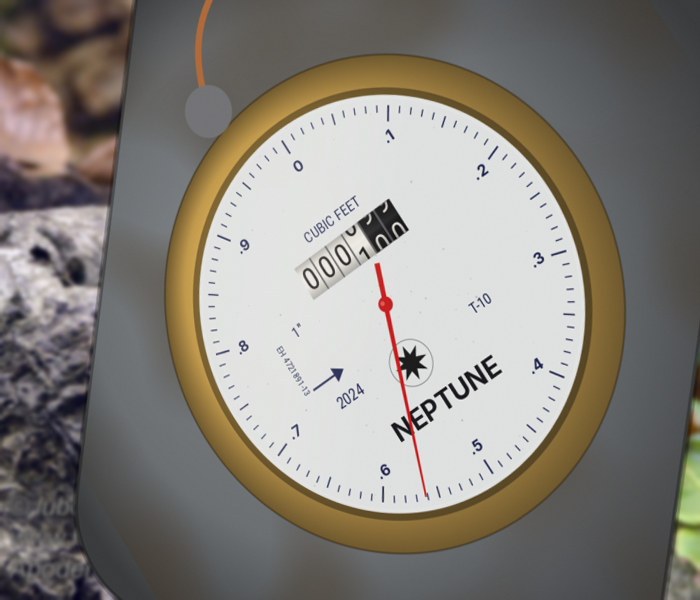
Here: 99.56 ft³
